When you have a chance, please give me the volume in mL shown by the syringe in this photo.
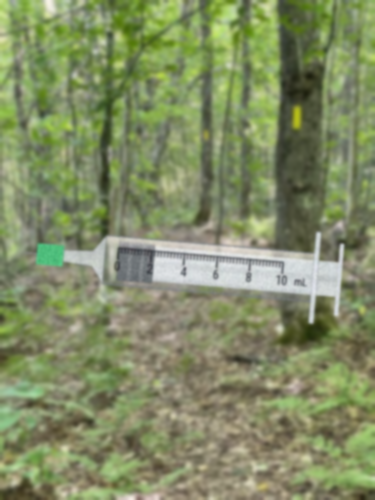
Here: 0 mL
